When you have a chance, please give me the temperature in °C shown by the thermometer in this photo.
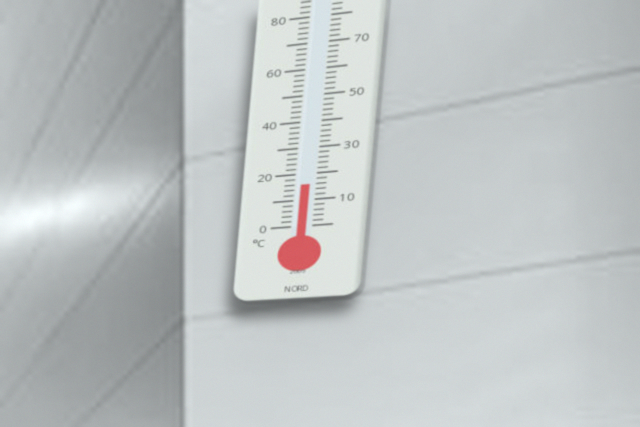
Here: 16 °C
